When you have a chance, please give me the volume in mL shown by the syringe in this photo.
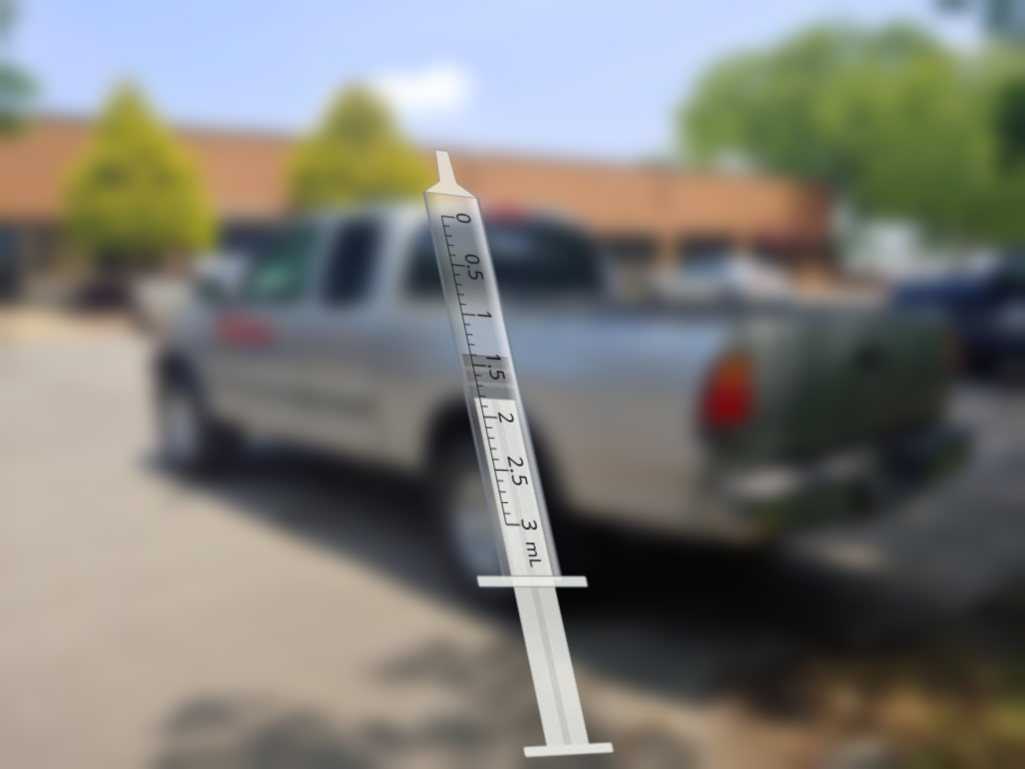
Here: 1.4 mL
